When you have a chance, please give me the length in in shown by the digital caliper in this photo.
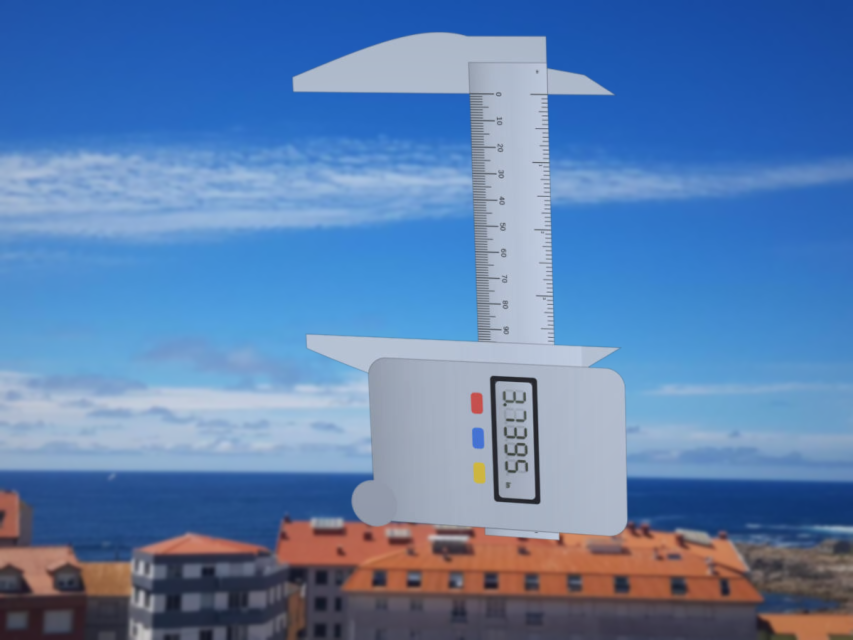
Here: 3.7395 in
